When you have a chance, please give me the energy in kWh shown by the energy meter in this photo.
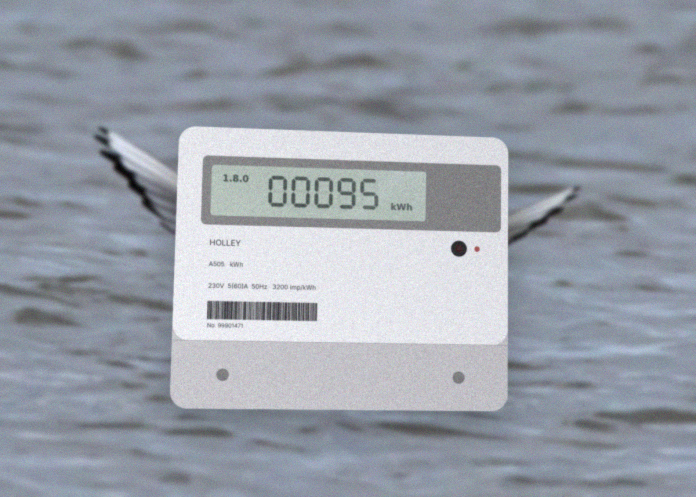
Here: 95 kWh
